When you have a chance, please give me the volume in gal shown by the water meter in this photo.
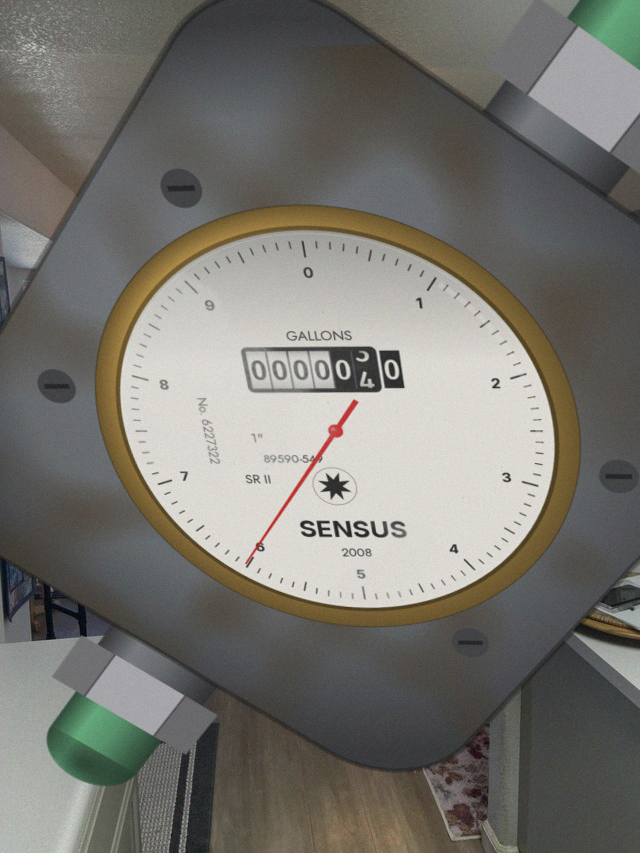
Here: 36.0 gal
